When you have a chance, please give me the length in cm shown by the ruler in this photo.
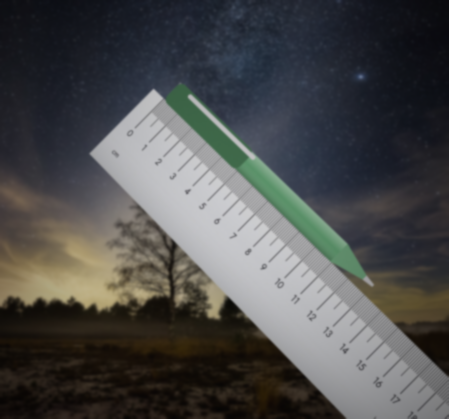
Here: 13 cm
